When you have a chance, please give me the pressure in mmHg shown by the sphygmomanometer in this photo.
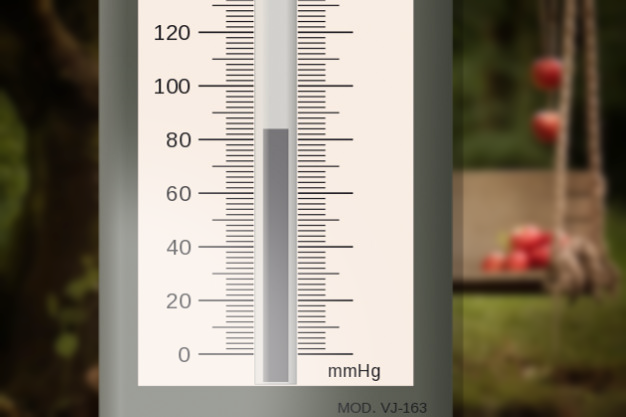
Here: 84 mmHg
